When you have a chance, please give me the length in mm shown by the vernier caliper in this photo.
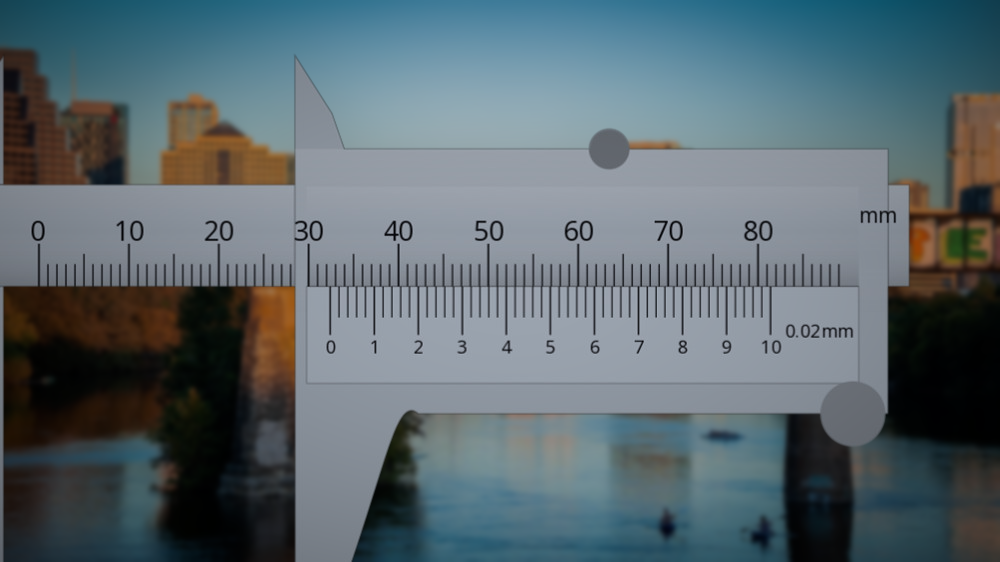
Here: 32.4 mm
